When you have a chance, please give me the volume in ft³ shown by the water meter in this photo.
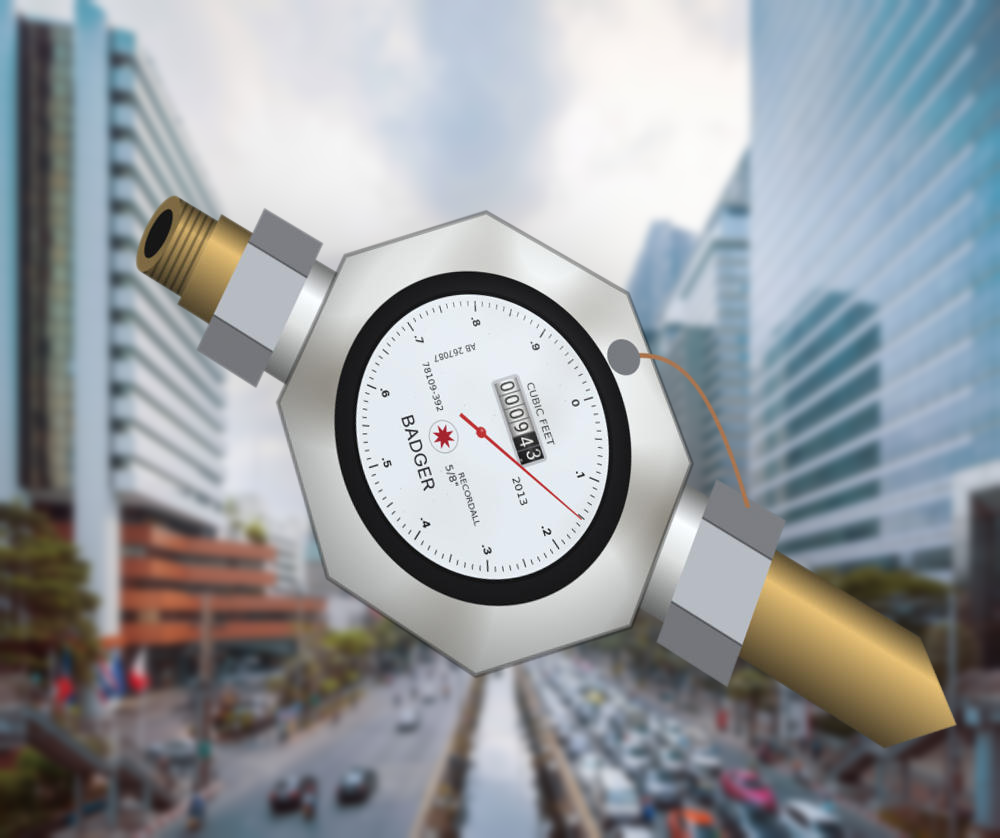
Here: 943.15 ft³
